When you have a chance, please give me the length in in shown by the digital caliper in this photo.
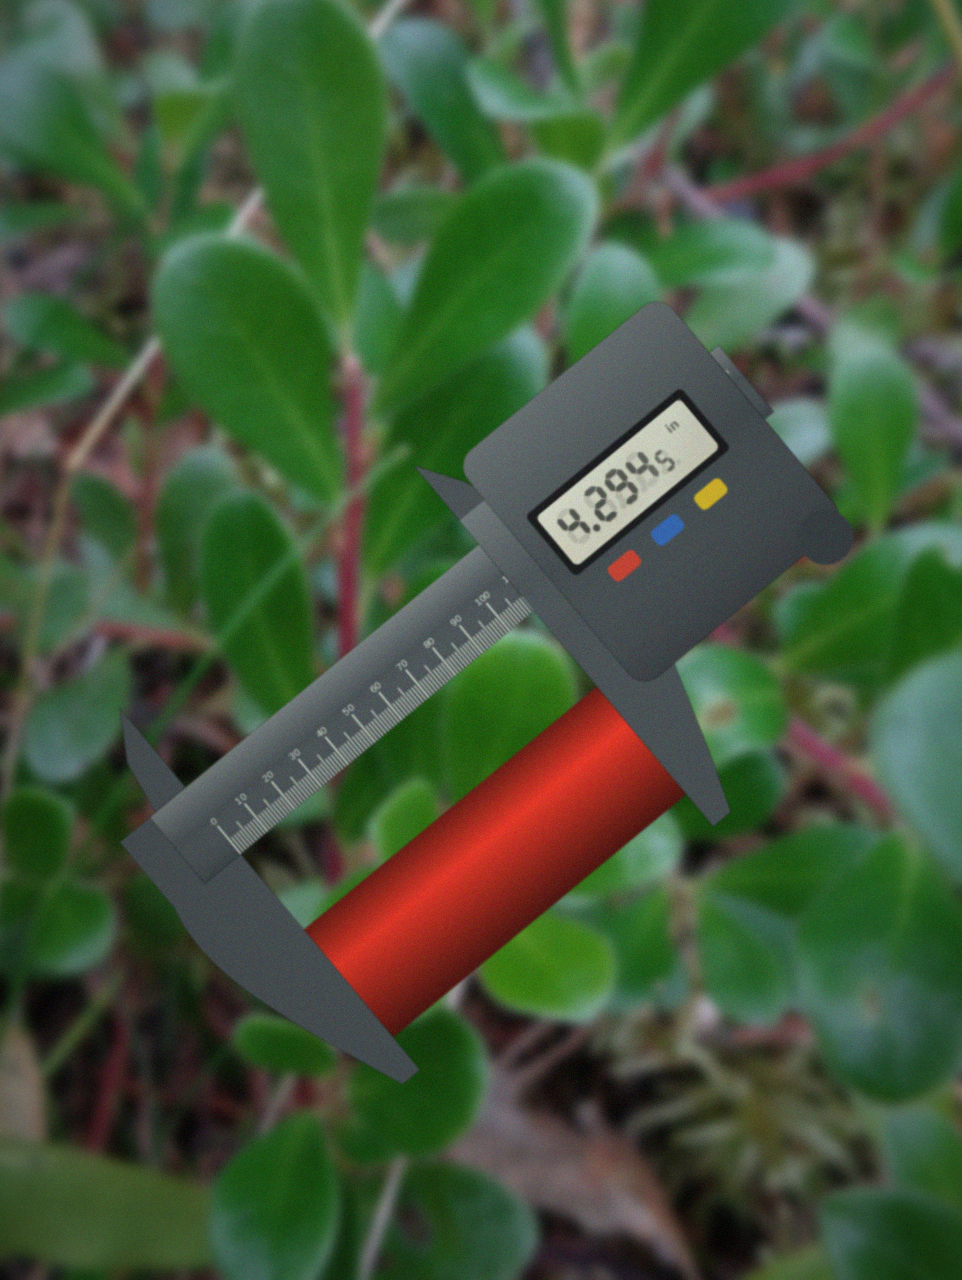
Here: 4.2945 in
